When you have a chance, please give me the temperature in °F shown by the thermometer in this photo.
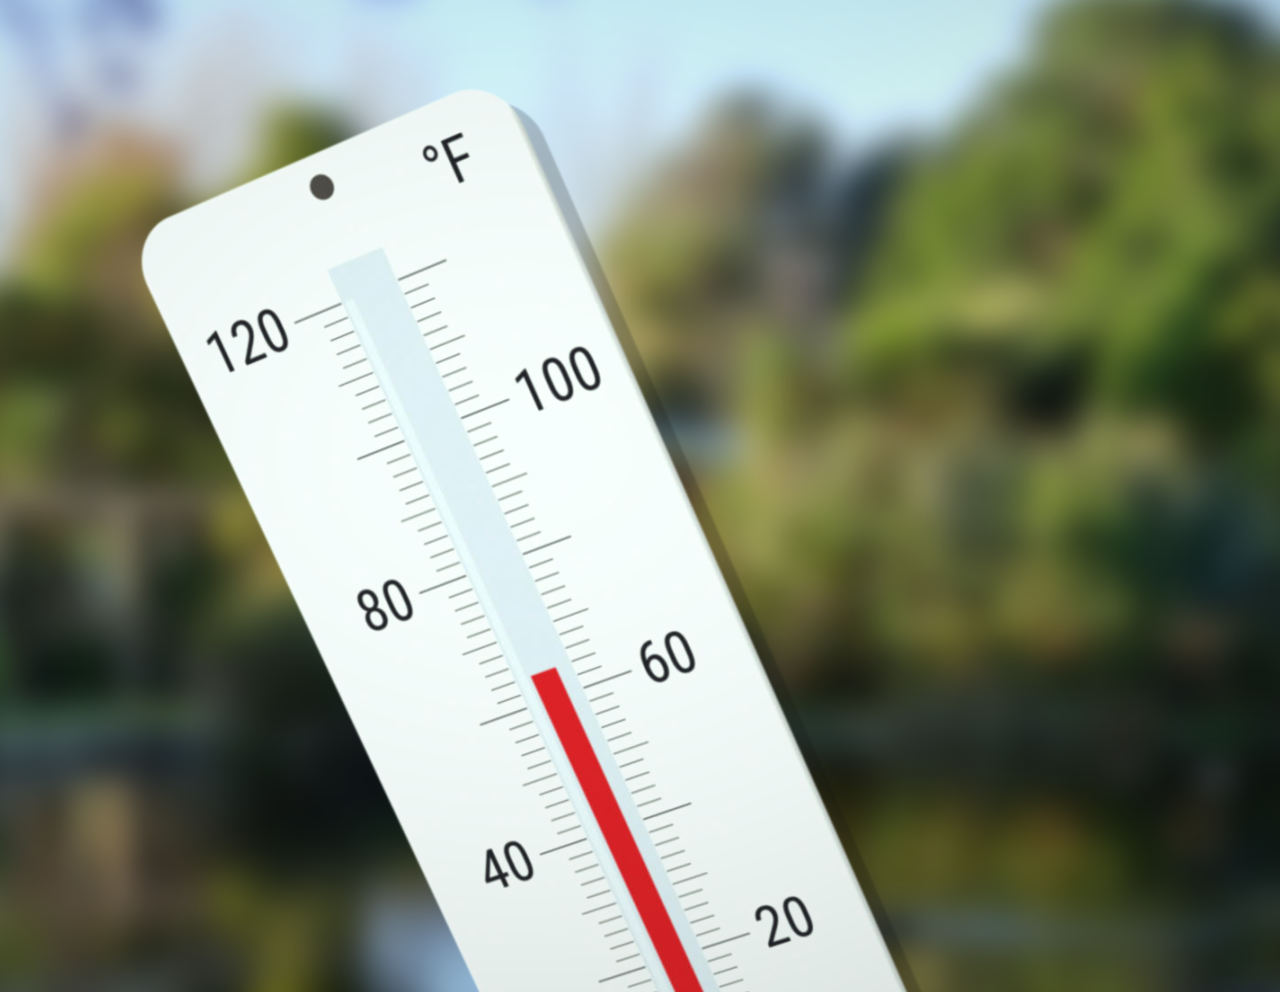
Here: 64 °F
